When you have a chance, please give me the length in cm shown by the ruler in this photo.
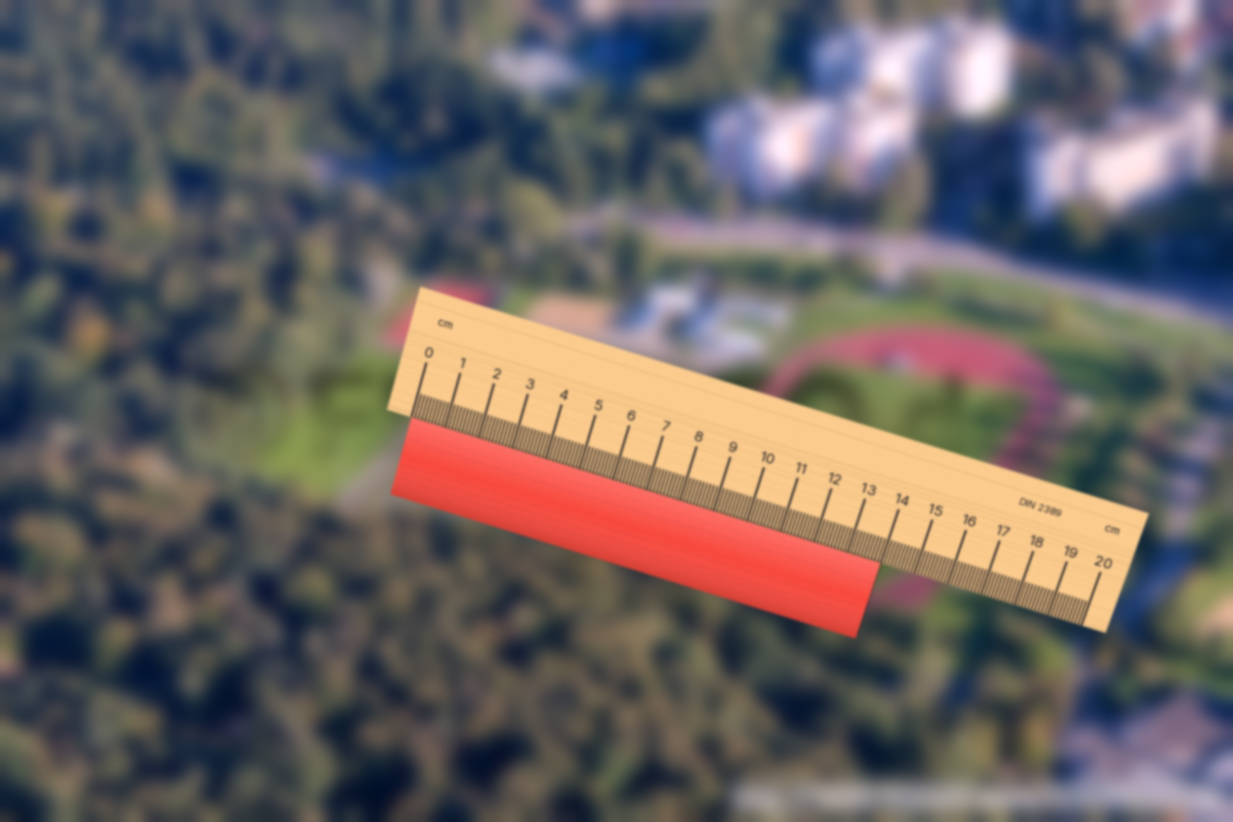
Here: 14 cm
